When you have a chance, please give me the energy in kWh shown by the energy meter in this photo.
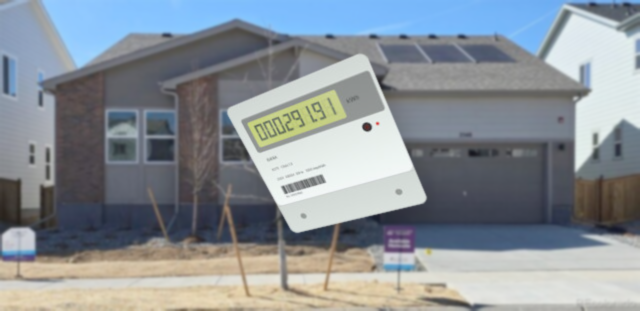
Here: 291.91 kWh
